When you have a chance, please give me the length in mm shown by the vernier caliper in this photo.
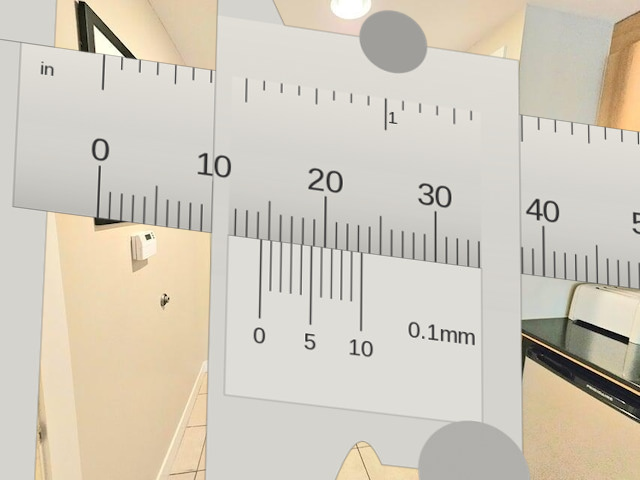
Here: 14.3 mm
